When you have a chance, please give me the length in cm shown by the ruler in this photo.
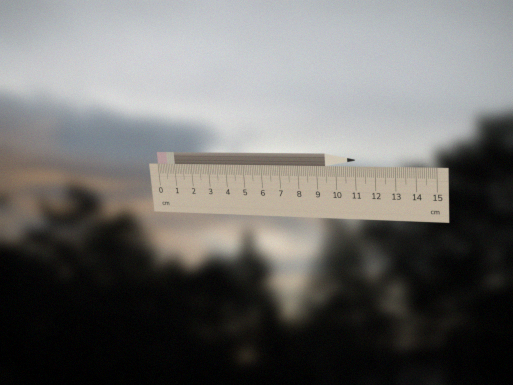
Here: 11 cm
